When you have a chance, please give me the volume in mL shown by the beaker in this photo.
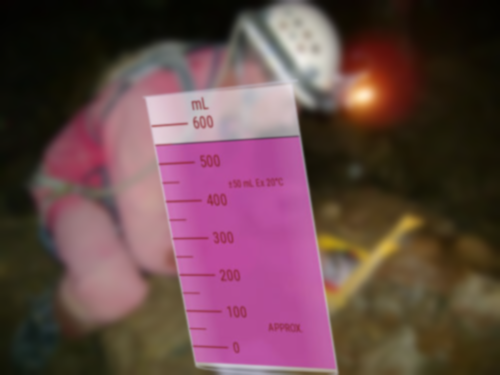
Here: 550 mL
